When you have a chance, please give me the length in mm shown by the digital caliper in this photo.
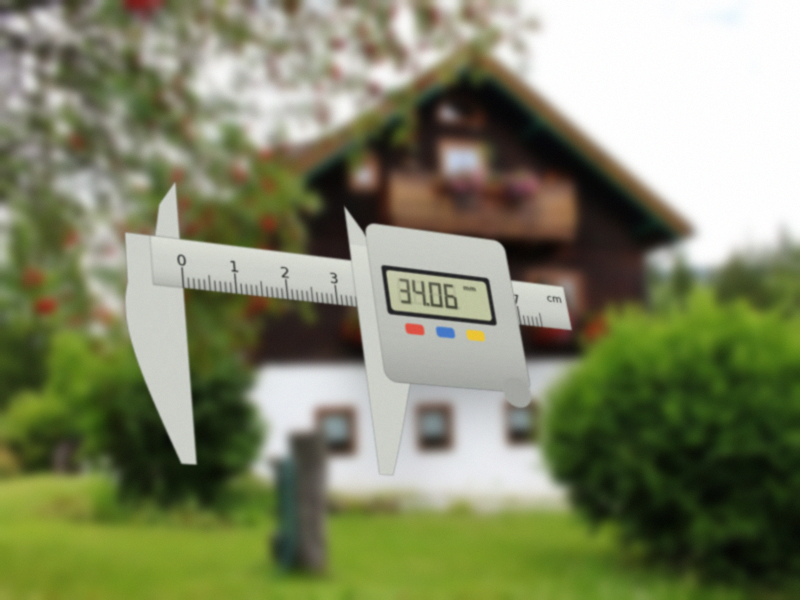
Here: 34.06 mm
